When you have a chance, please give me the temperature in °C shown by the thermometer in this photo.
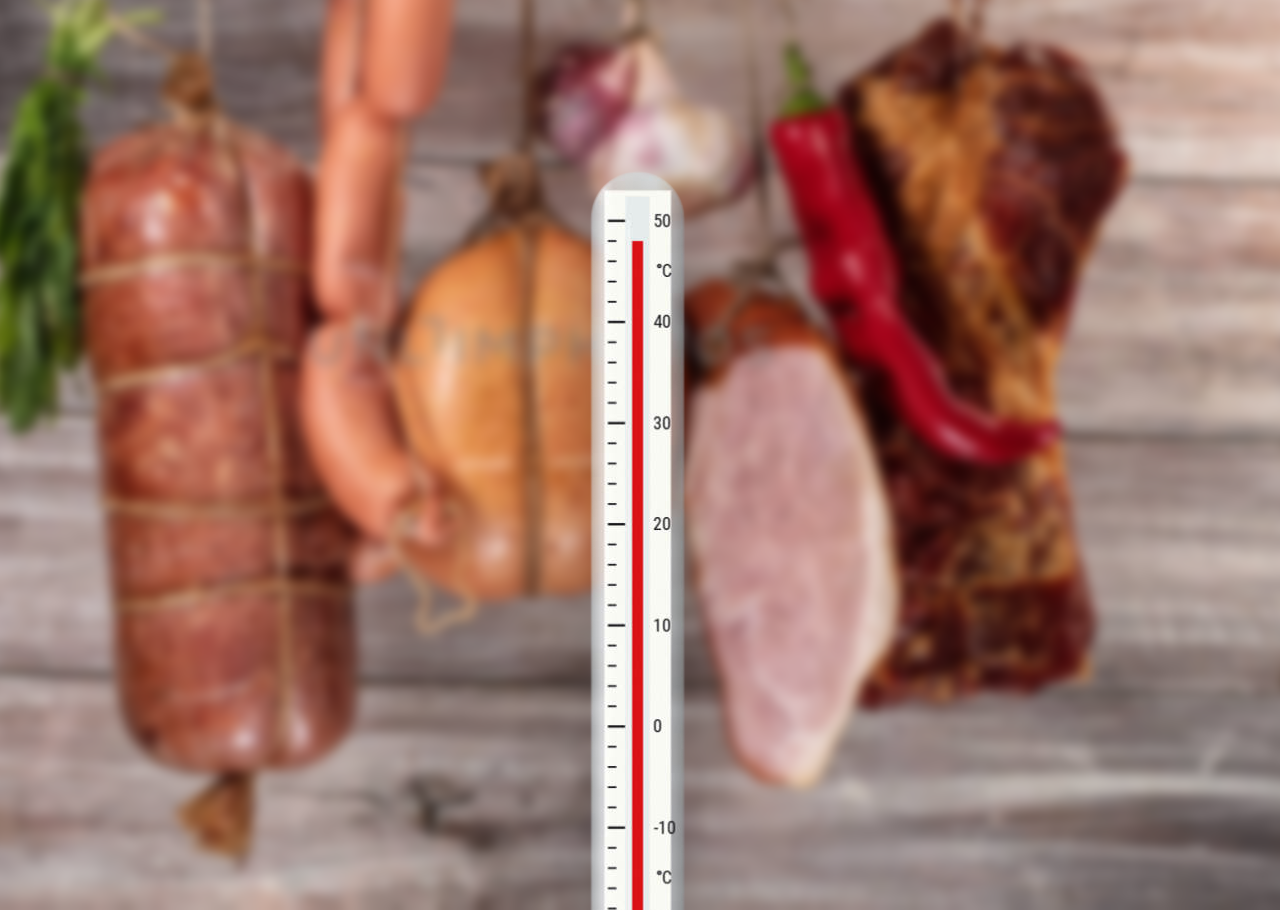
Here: 48 °C
